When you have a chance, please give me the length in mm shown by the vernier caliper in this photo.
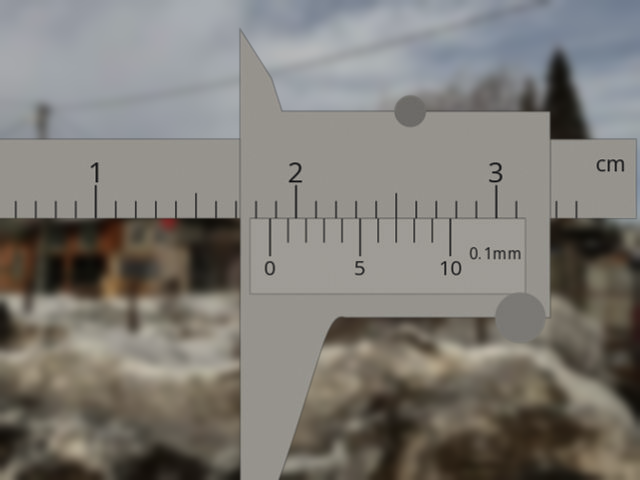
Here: 18.7 mm
